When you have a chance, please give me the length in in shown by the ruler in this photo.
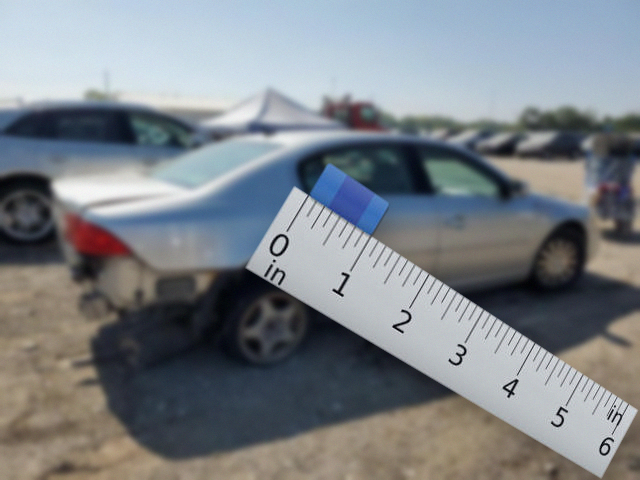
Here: 1 in
